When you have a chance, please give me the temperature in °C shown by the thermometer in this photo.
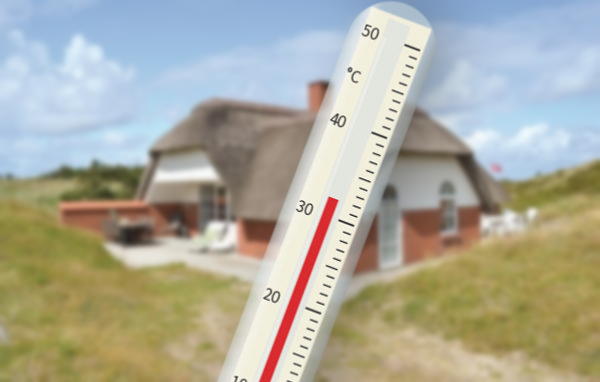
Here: 32 °C
